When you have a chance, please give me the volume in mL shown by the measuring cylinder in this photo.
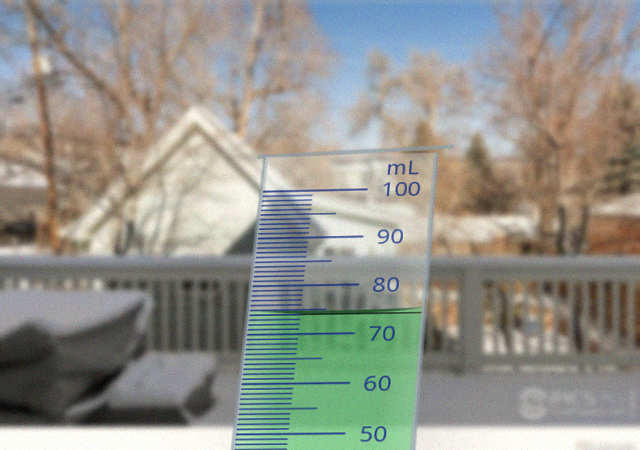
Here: 74 mL
